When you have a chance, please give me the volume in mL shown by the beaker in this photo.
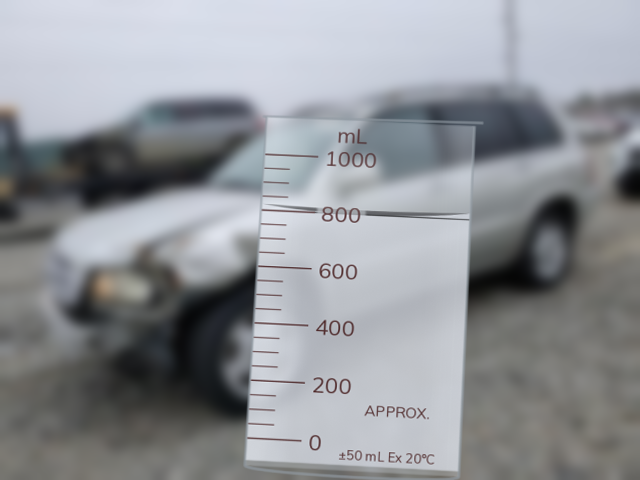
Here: 800 mL
